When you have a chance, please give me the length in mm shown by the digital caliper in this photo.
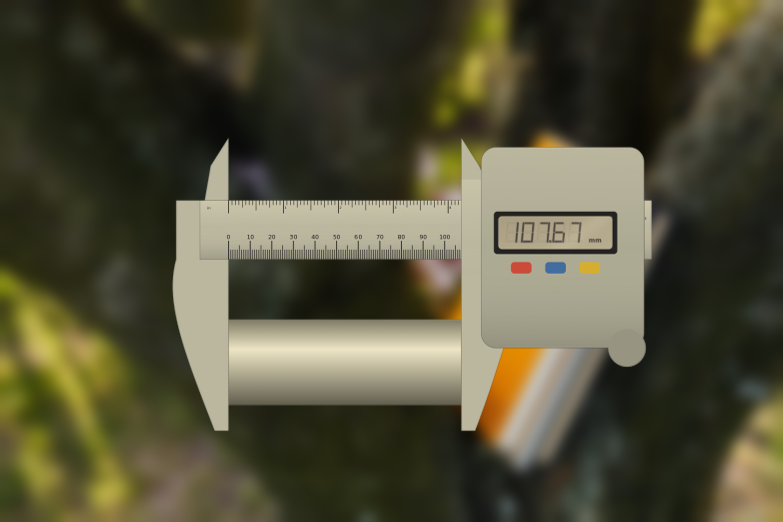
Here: 107.67 mm
